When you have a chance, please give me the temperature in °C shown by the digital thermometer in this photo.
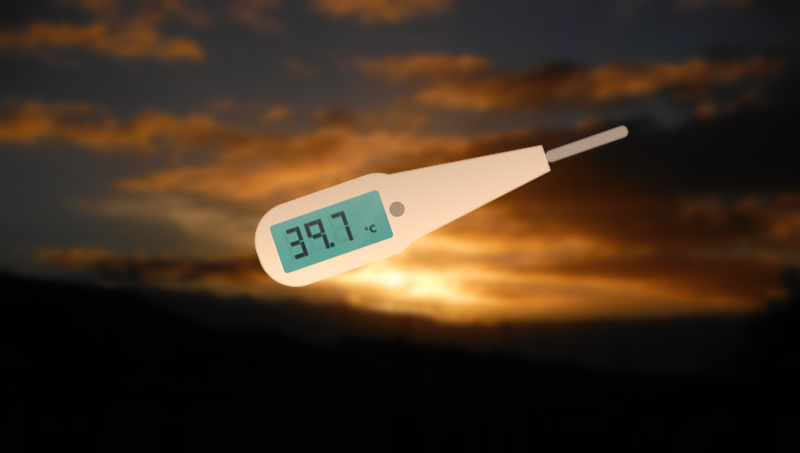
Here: 39.7 °C
